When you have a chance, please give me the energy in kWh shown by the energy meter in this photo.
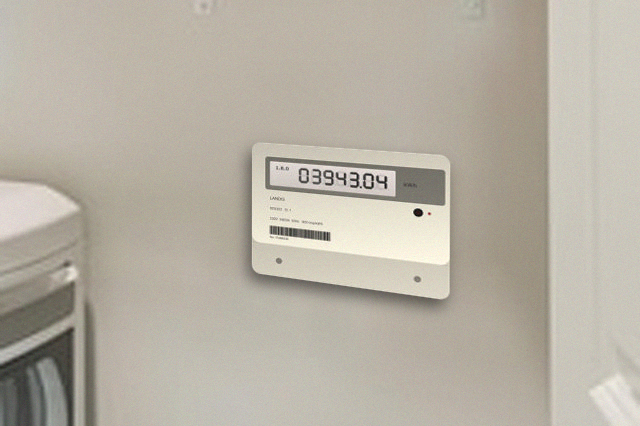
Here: 3943.04 kWh
